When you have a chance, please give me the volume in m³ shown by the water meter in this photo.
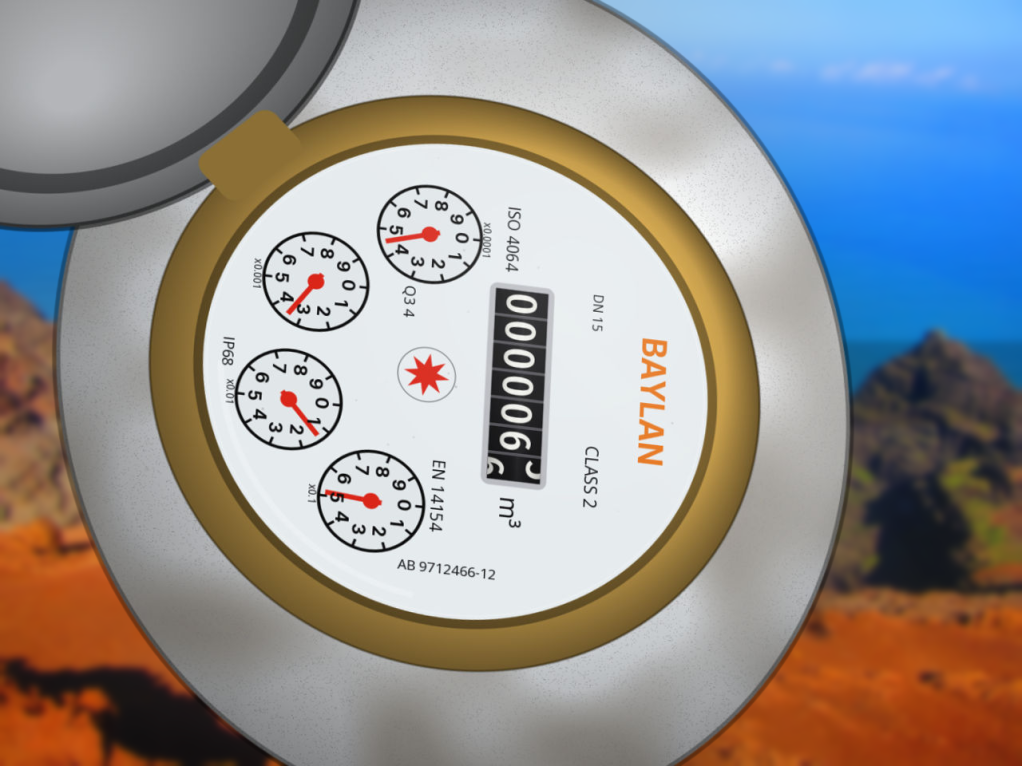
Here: 65.5134 m³
